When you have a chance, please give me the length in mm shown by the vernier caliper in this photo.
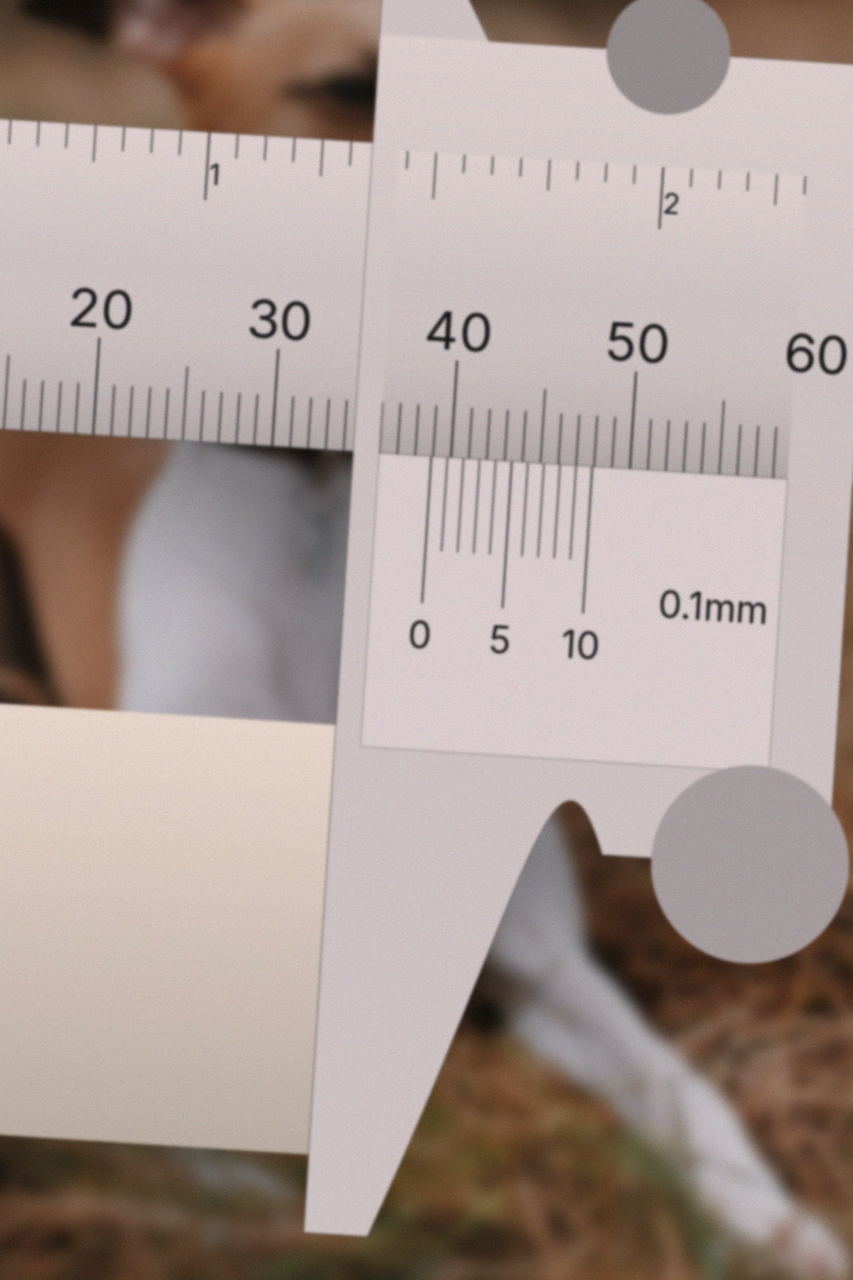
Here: 38.9 mm
